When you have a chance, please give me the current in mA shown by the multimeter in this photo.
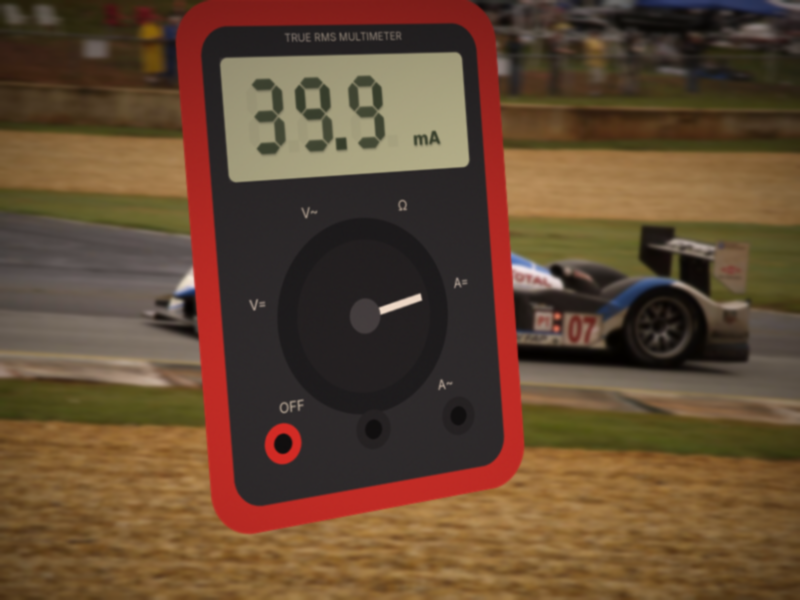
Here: 39.9 mA
